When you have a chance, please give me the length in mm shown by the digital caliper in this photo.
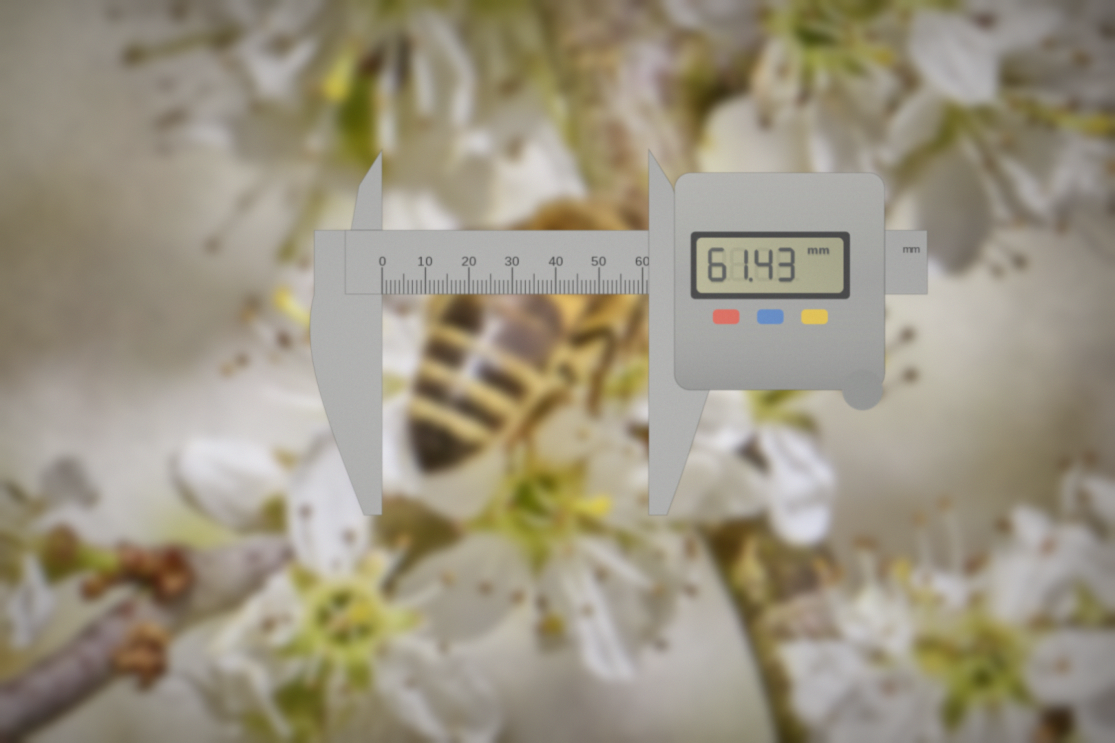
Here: 61.43 mm
